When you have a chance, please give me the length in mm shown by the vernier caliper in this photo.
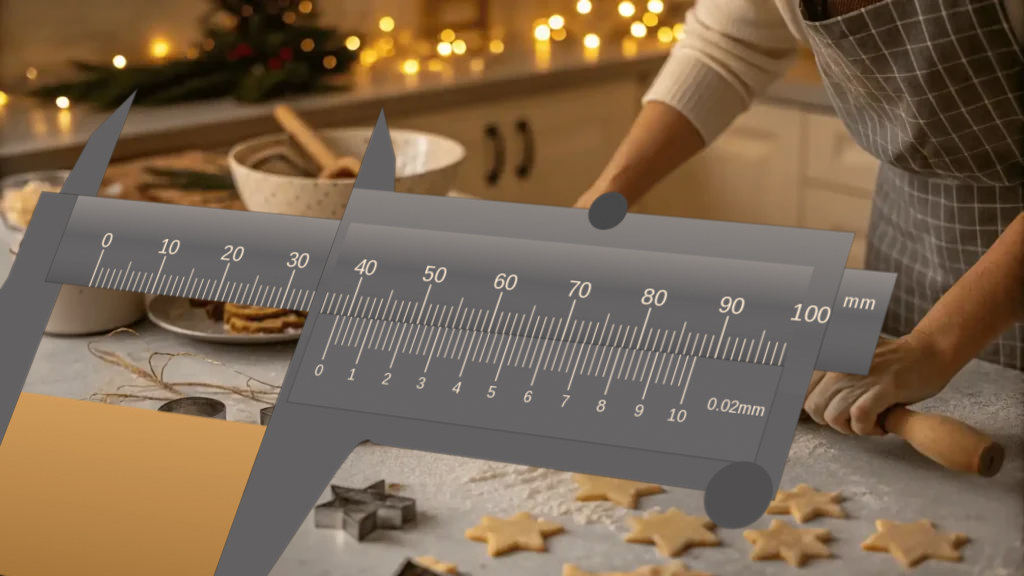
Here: 38.6 mm
